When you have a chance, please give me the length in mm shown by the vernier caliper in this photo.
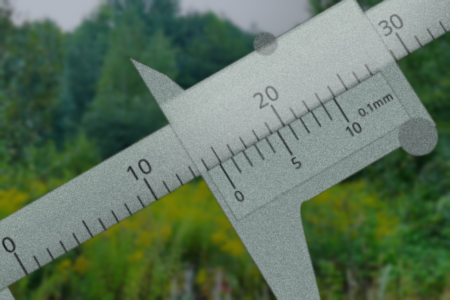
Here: 14.9 mm
